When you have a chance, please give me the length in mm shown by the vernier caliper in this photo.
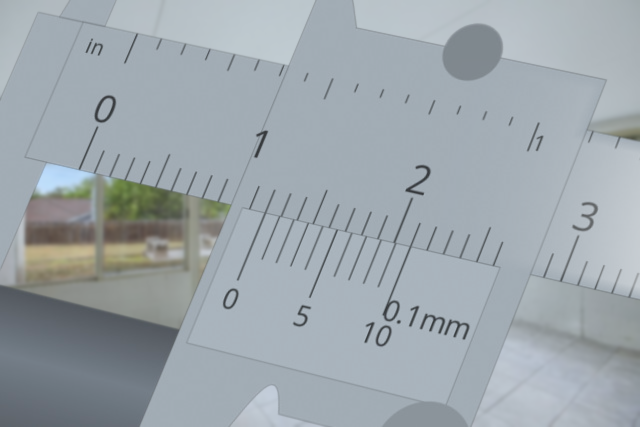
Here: 12.0 mm
